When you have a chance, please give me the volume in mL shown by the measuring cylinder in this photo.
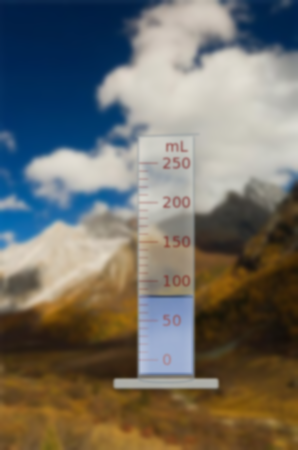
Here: 80 mL
